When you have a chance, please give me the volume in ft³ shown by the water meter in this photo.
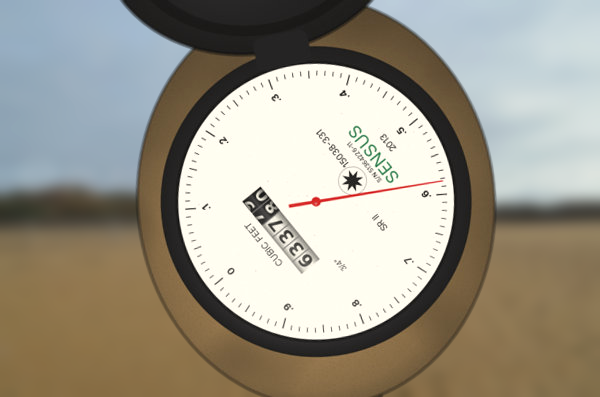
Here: 633779.58 ft³
